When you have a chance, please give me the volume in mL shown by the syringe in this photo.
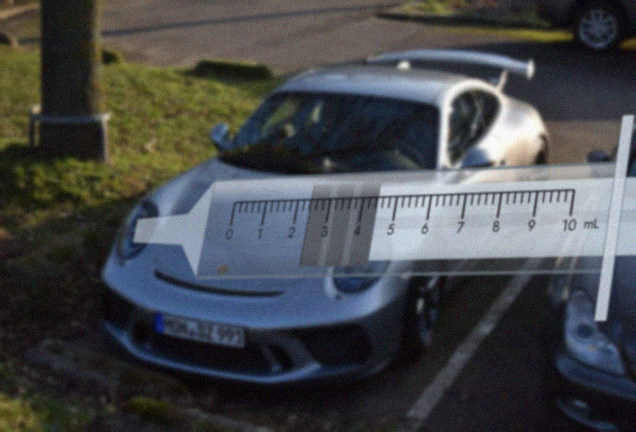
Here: 2.4 mL
